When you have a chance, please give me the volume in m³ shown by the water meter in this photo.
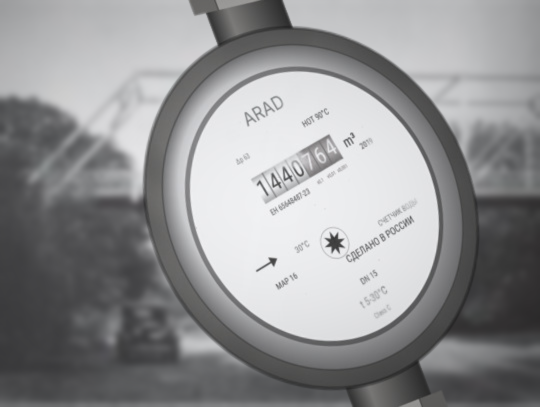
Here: 1440.764 m³
